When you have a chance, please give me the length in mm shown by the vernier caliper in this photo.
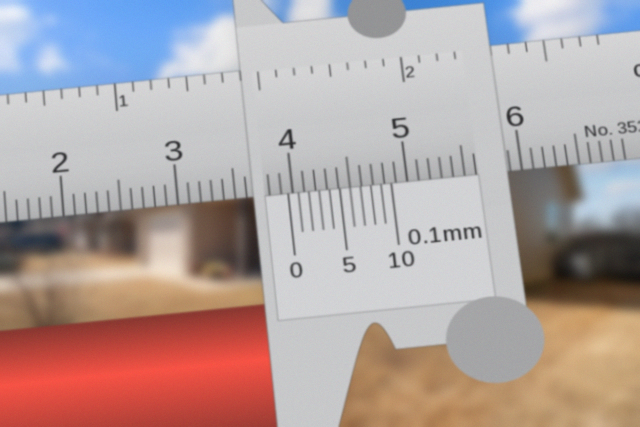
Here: 39.6 mm
